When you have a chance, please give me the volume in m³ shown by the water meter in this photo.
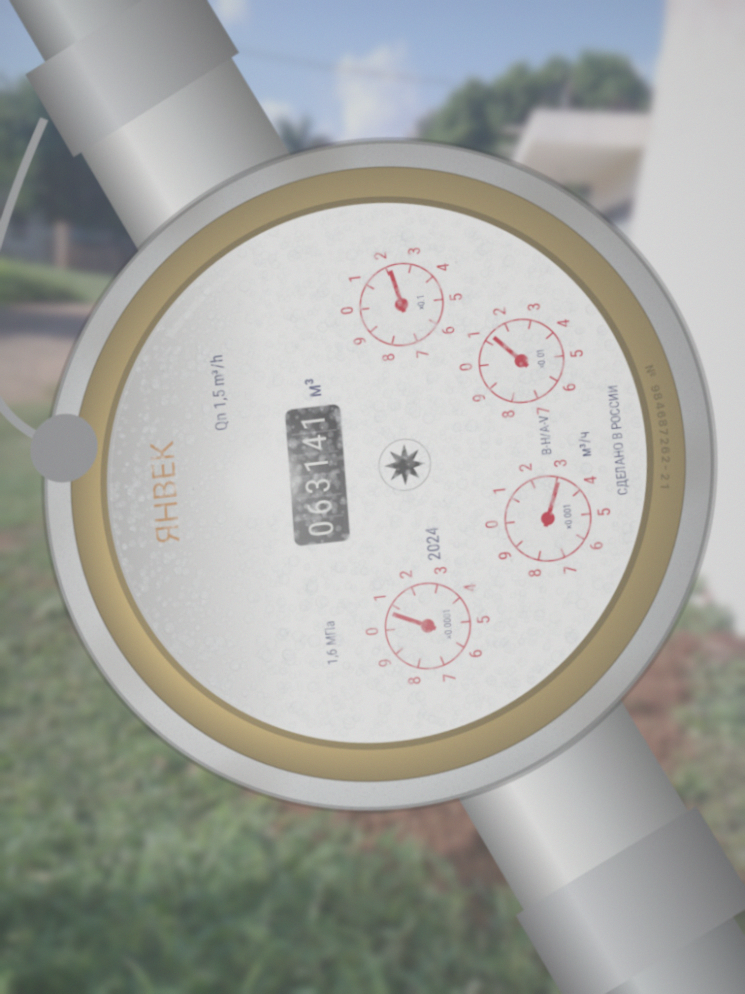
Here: 63141.2130 m³
